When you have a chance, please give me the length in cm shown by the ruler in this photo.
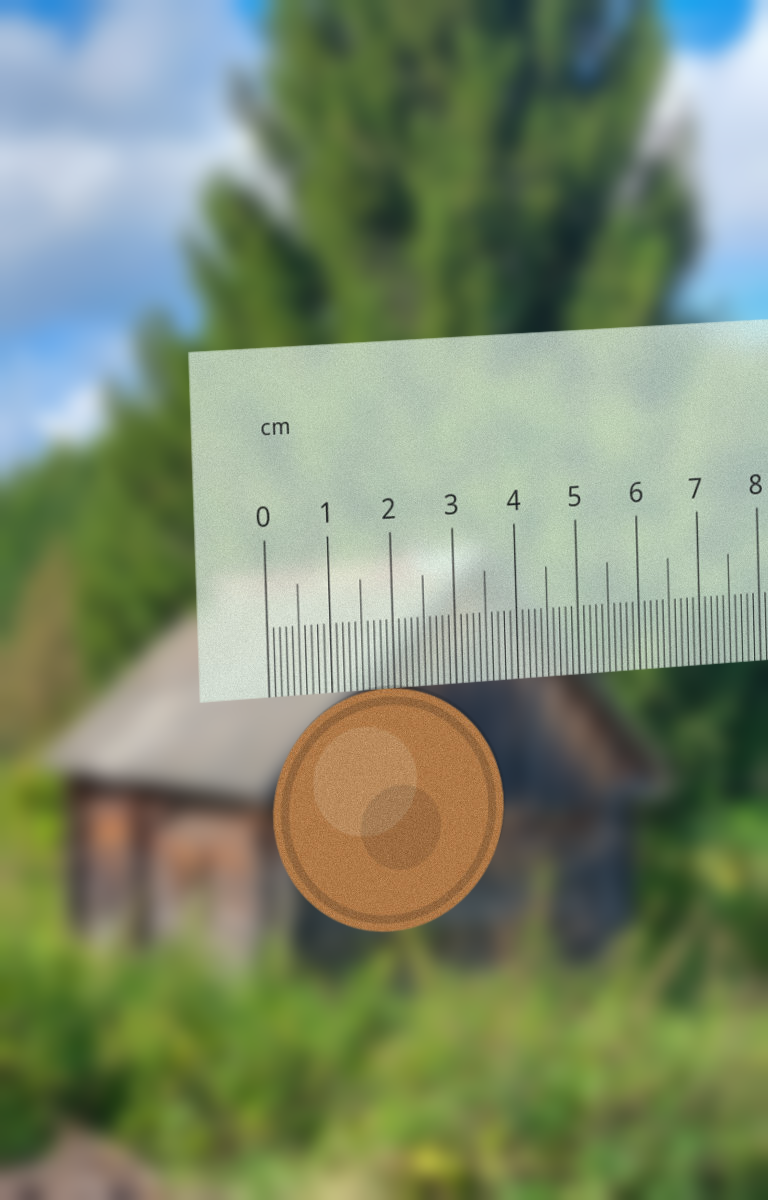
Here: 3.7 cm
